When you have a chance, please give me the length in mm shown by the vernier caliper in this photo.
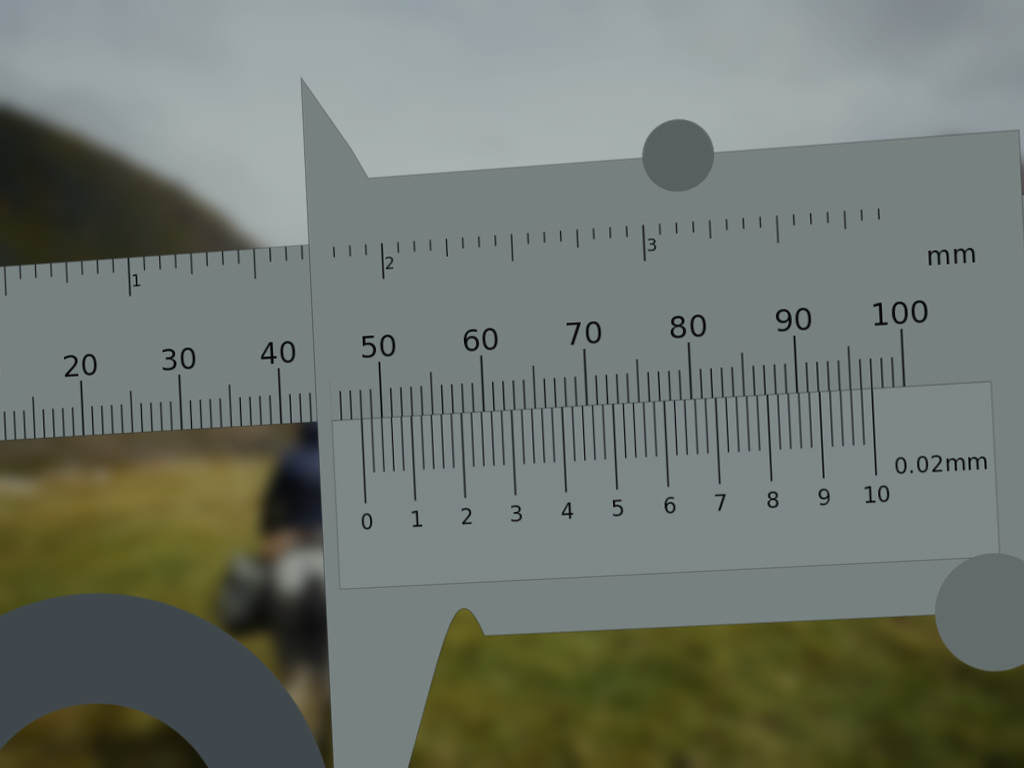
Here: 48.0 mm
